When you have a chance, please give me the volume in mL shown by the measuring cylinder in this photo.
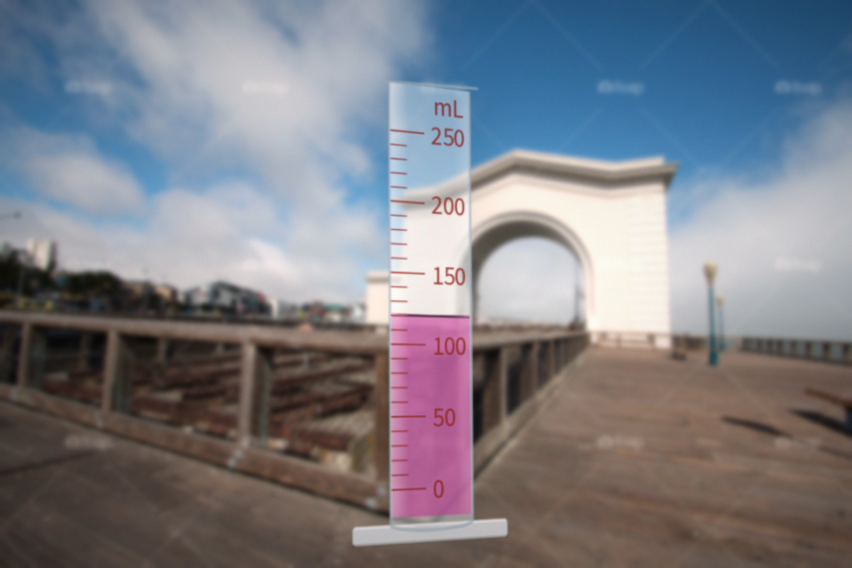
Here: 120 mL
